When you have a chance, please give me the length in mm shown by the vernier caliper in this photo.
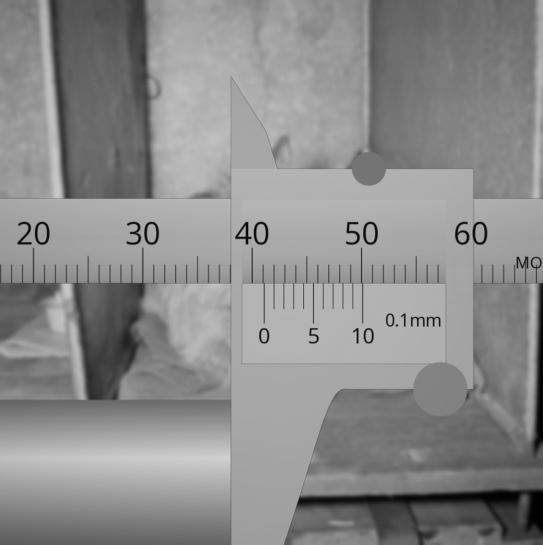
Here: 41.1 mm
